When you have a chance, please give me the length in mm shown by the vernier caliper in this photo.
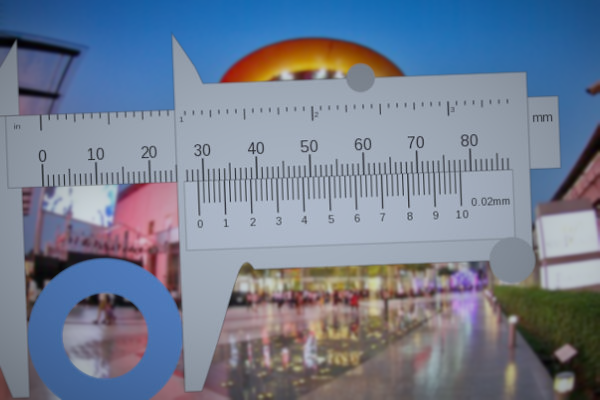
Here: 29.0 mm
